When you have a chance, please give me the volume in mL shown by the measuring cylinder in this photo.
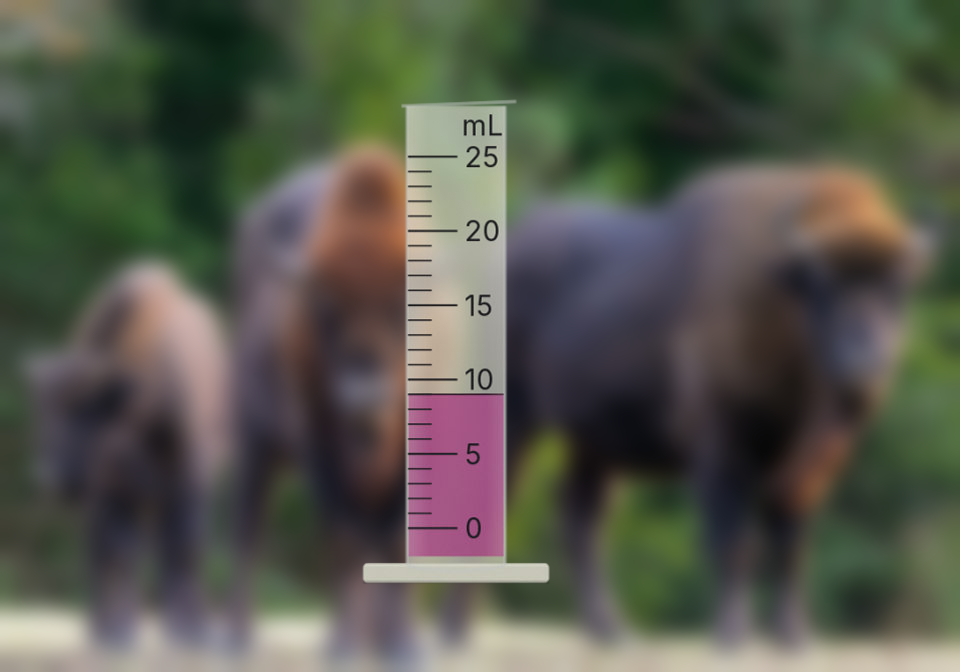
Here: 9 mL
